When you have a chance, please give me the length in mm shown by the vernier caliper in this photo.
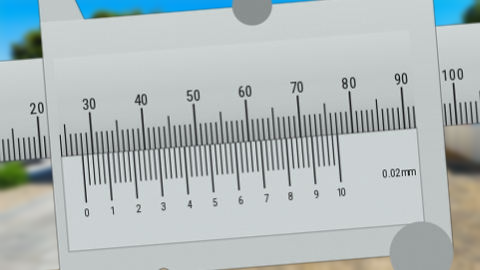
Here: 28.0 mm
